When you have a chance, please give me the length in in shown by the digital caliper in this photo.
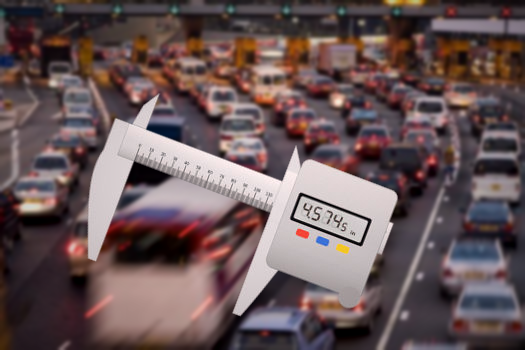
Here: 4.5745 in
